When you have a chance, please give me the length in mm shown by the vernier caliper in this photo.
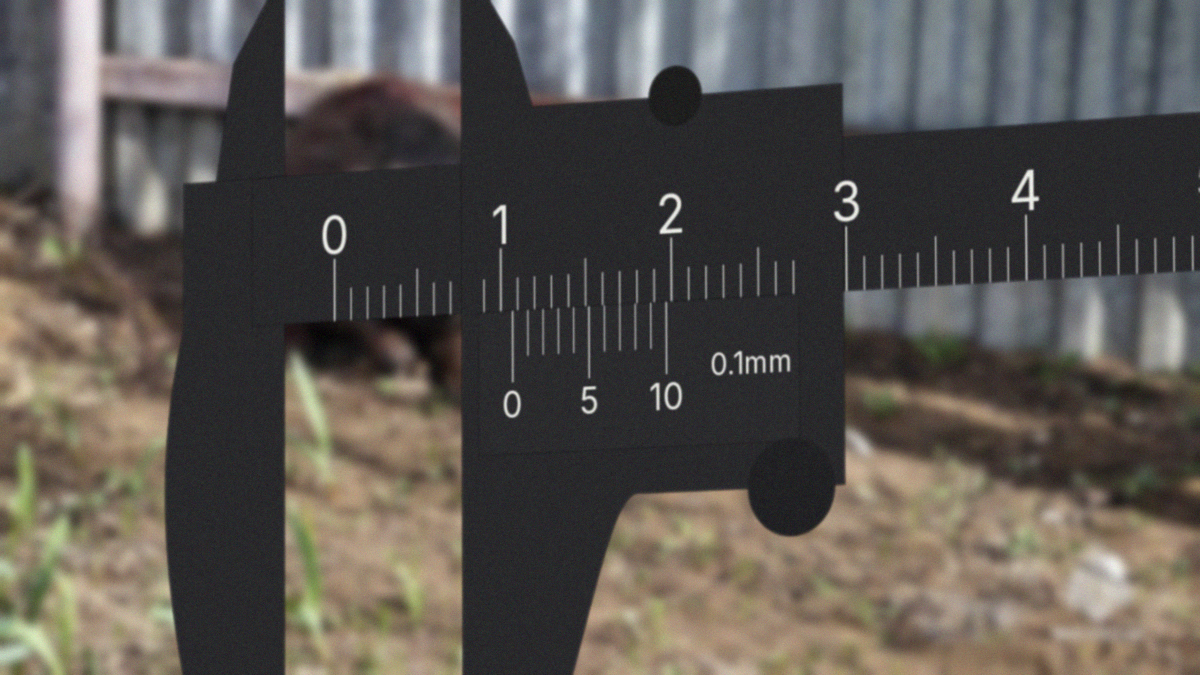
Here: 10.7 mm
